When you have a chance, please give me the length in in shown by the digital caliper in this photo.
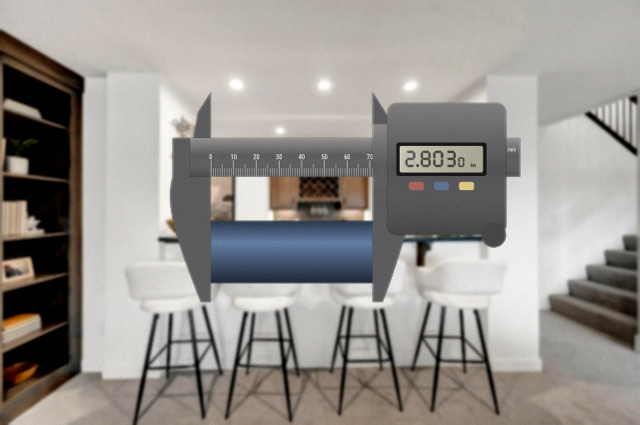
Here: 2.8030 in
